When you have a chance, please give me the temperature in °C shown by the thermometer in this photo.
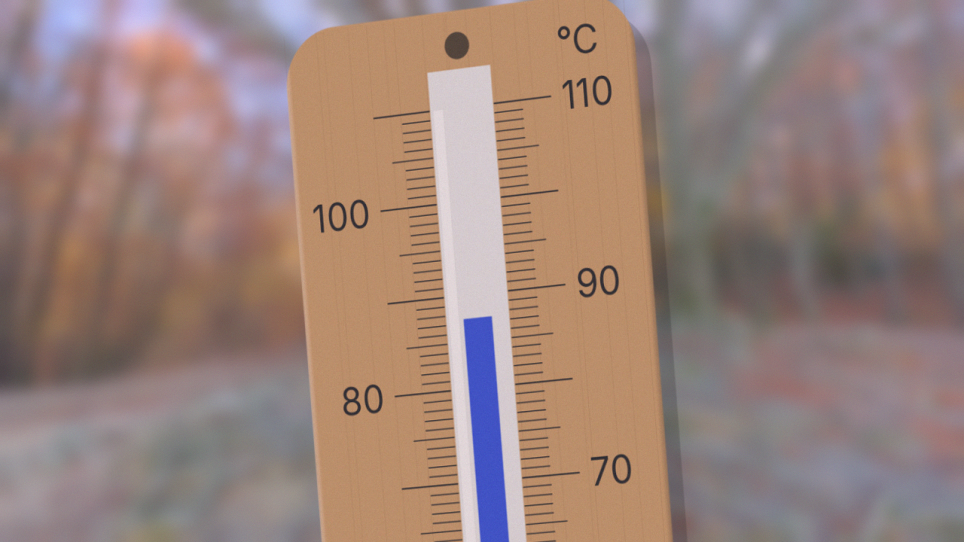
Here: 87.5 °C
